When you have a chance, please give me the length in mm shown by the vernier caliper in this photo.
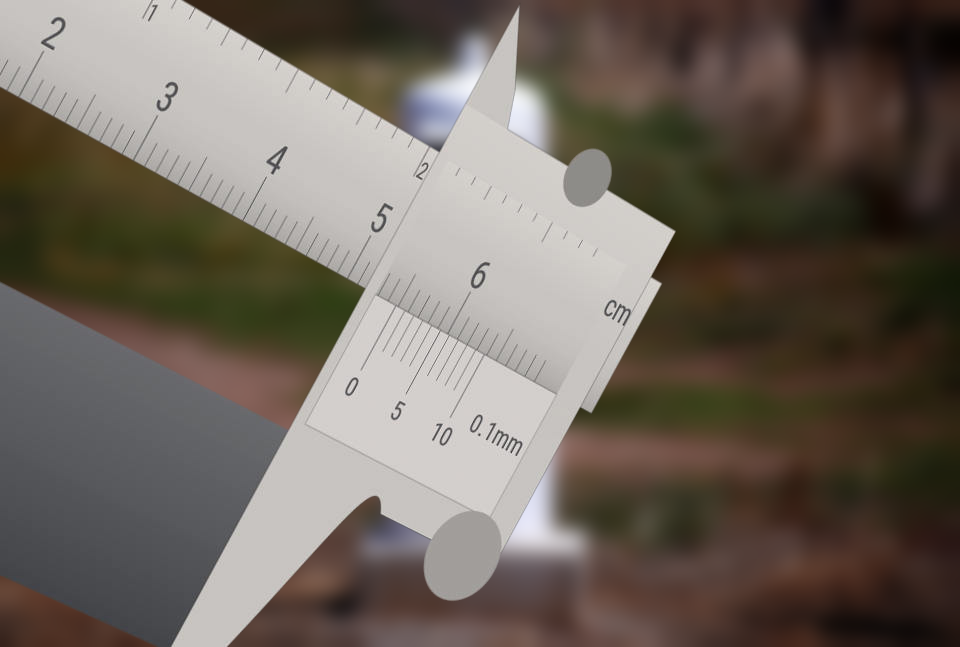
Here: 54.8 mm
